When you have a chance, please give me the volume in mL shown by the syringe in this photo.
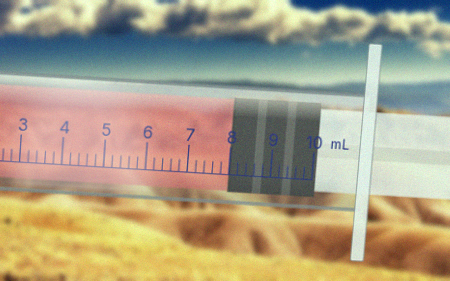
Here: 8 mL
